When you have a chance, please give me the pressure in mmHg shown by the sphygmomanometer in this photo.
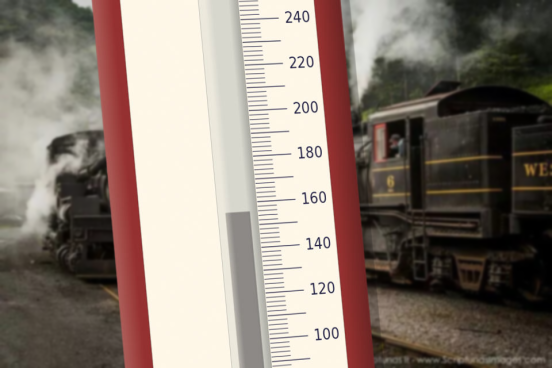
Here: 156 mmHg
